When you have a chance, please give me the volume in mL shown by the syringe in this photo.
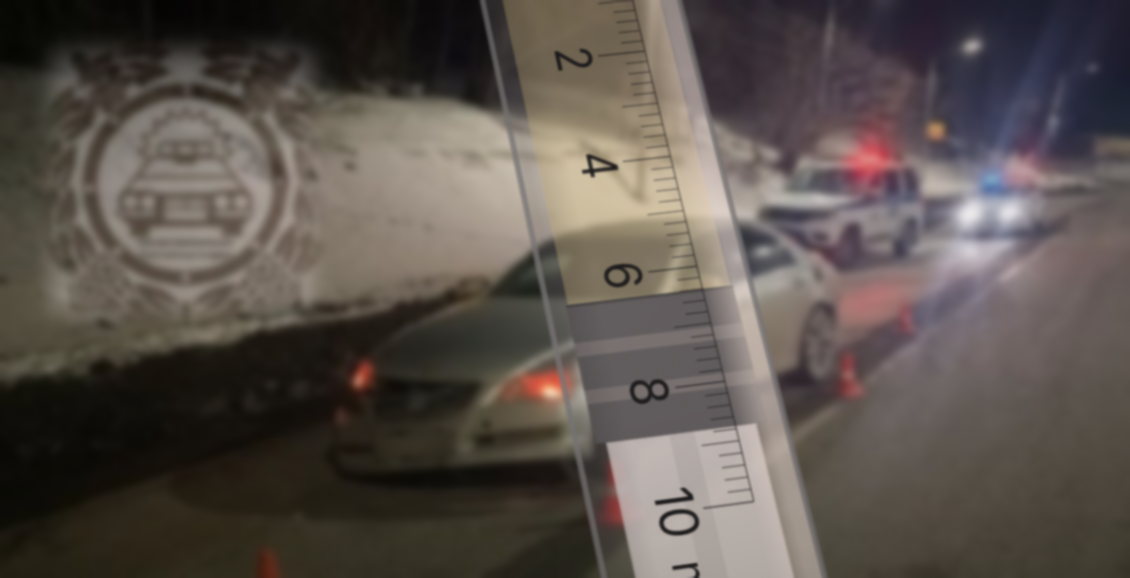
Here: 6.4 mL
